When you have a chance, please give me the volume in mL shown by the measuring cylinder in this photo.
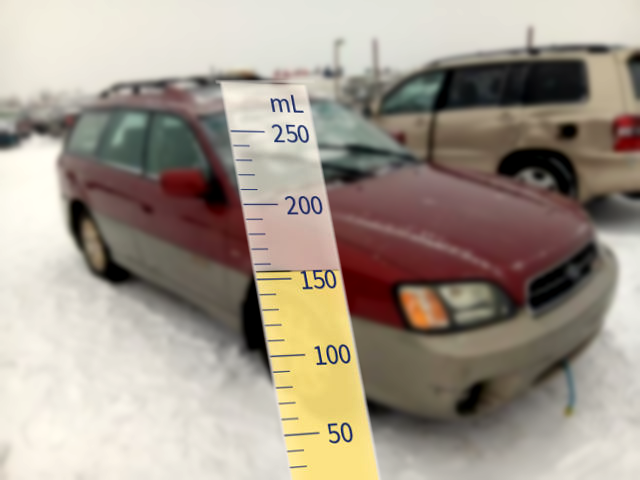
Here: 155 mL
